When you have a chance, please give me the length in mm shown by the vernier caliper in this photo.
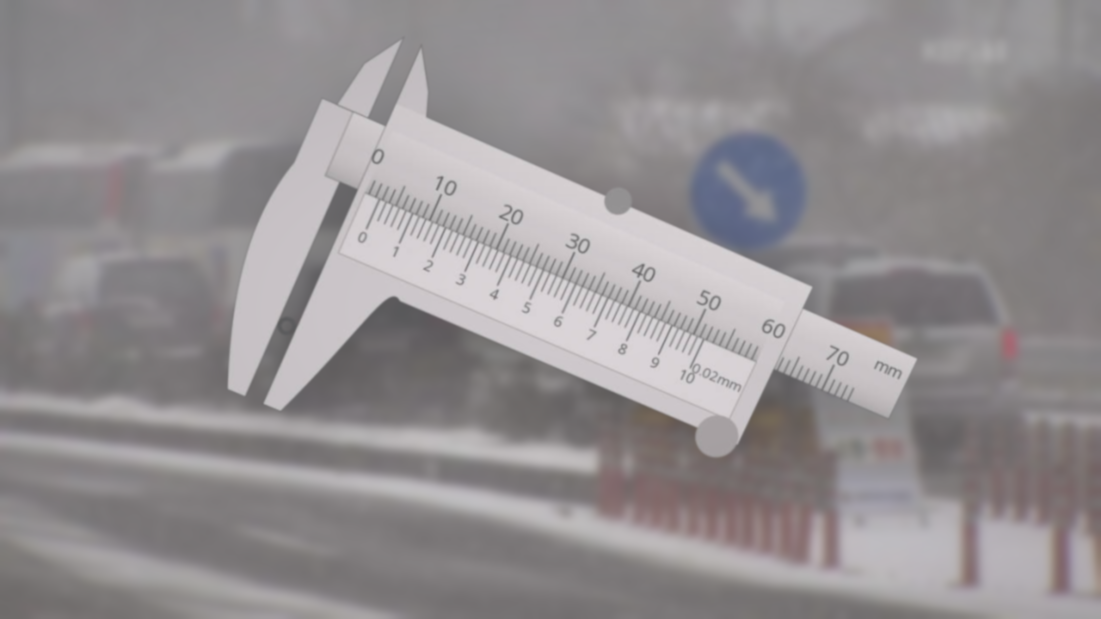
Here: 2.6 mm
